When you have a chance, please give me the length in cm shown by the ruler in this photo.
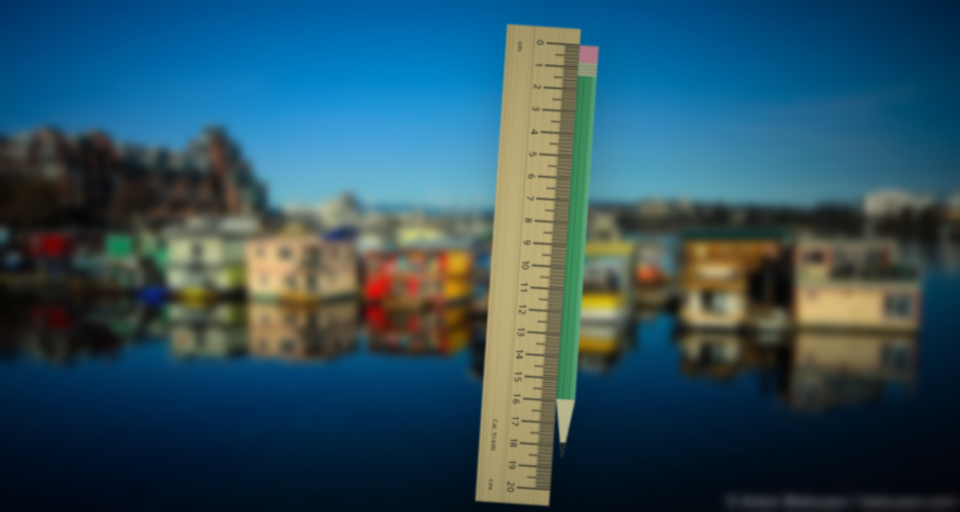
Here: 18.5 cm
